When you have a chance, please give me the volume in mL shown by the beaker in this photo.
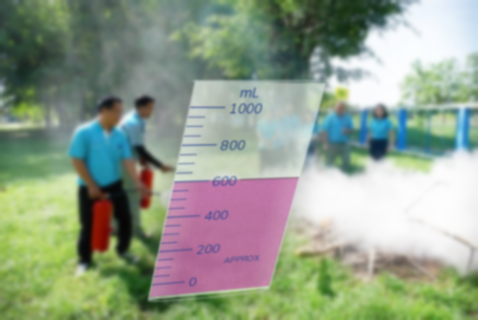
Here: 600 mL
